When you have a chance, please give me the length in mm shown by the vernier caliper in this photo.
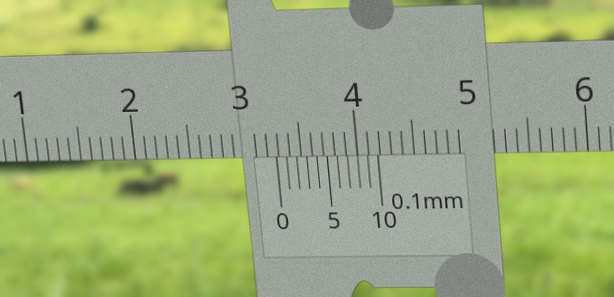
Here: 32.8 mm
